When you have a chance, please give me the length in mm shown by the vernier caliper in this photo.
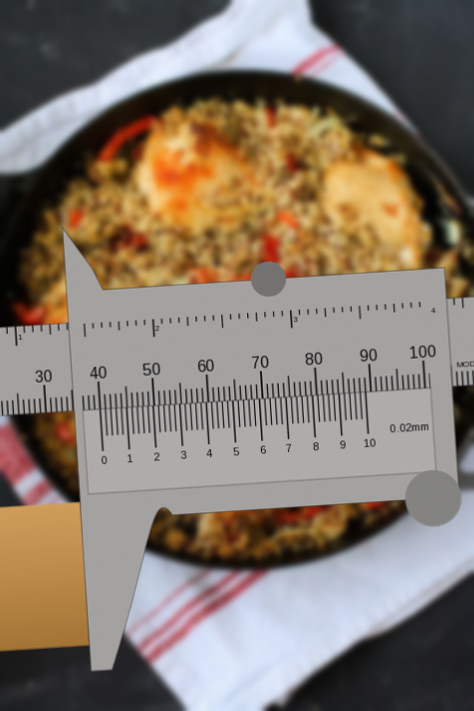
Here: 40.0 mm
